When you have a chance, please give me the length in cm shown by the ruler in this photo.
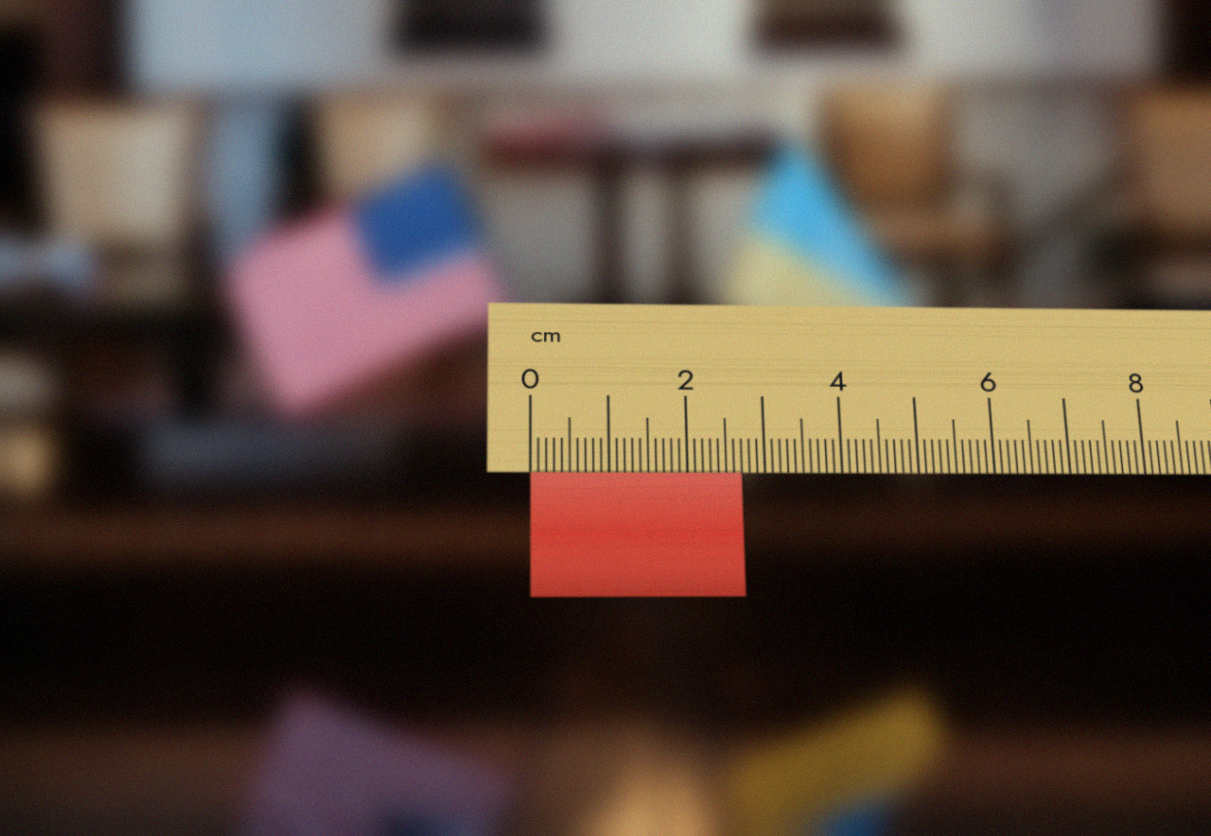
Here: 2.7 cm
